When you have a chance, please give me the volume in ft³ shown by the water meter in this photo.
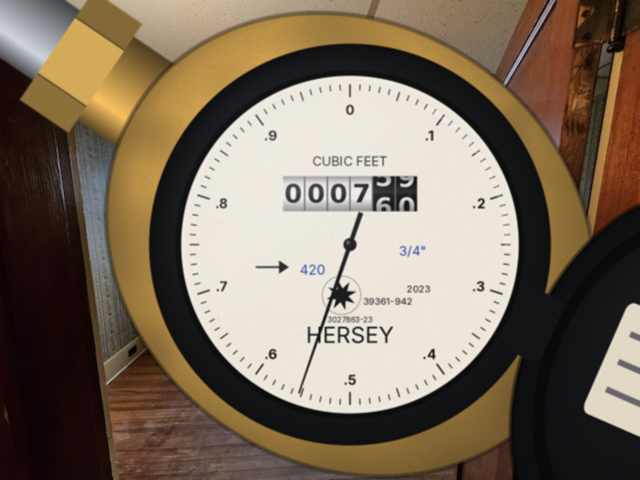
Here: 759.55 ft³
